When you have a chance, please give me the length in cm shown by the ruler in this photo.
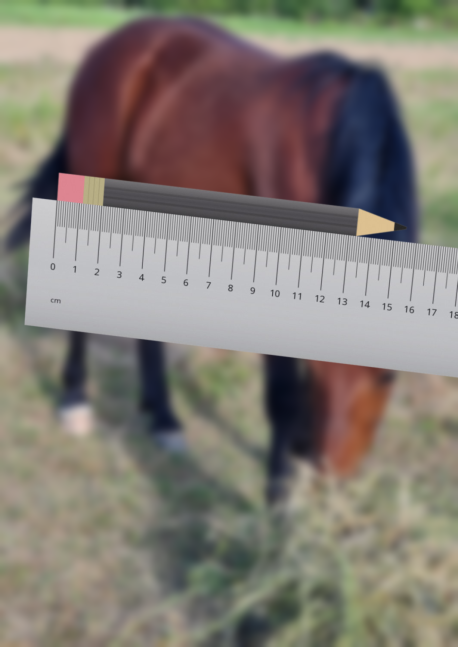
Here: 15.5 cm
